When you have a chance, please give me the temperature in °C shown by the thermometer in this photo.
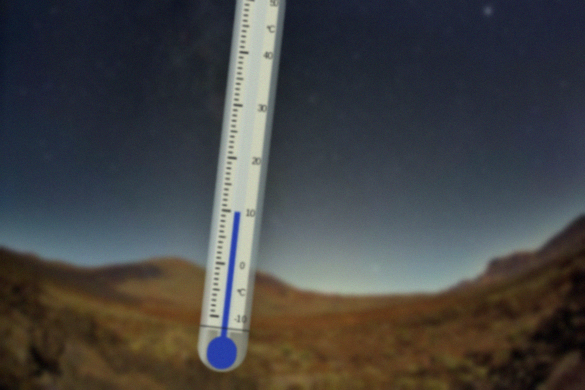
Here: 10 °C
